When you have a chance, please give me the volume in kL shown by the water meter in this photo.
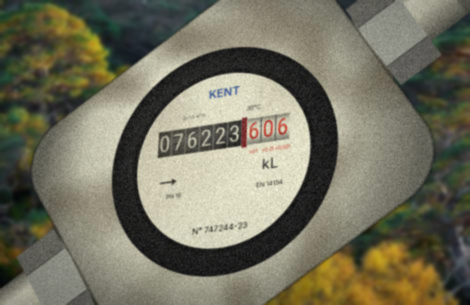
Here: 76223.606 kL
